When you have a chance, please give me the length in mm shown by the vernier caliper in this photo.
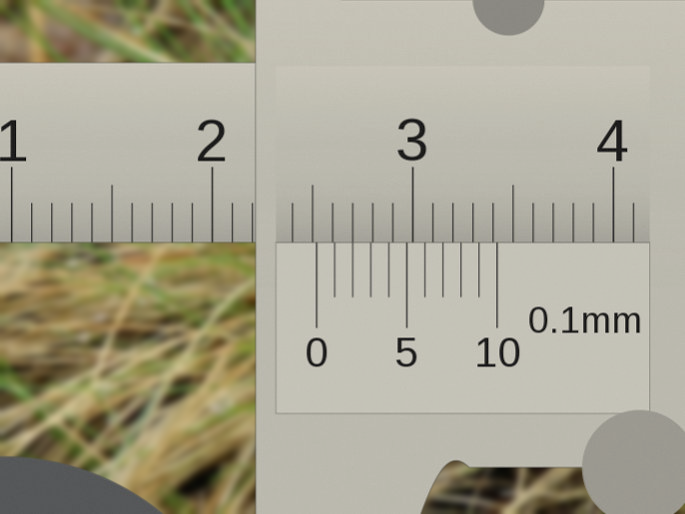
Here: 25.2 mm
